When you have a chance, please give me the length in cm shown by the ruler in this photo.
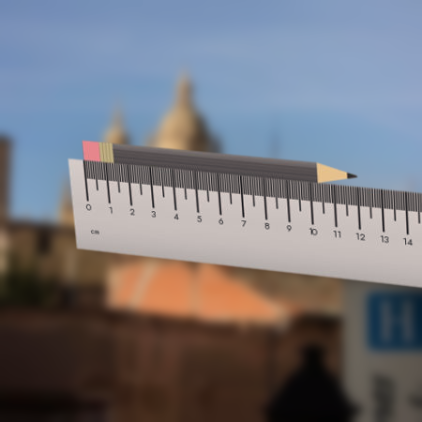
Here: 12 cm
